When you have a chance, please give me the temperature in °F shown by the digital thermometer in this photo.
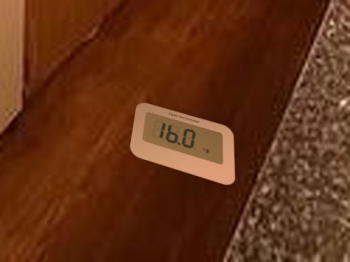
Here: 16.0 °F
